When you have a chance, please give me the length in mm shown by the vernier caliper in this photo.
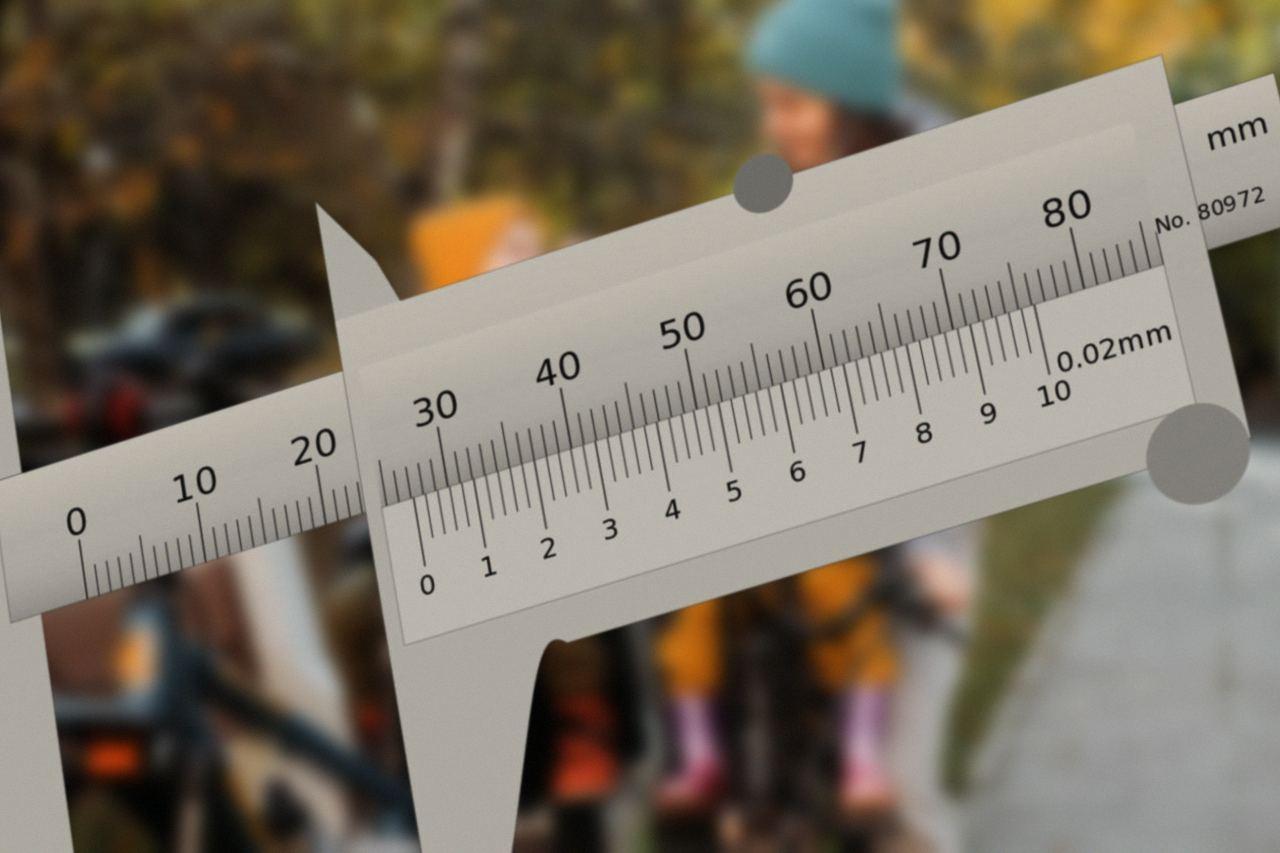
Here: 27.2 mm
